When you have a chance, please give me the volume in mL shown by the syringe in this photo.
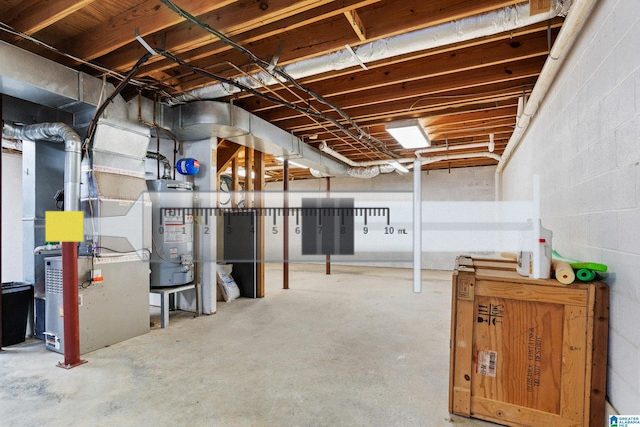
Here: 6.2 mL
